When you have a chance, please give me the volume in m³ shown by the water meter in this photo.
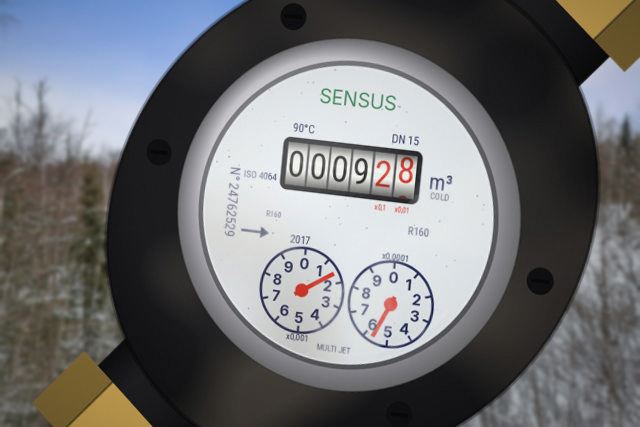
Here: 9.2815 m³
